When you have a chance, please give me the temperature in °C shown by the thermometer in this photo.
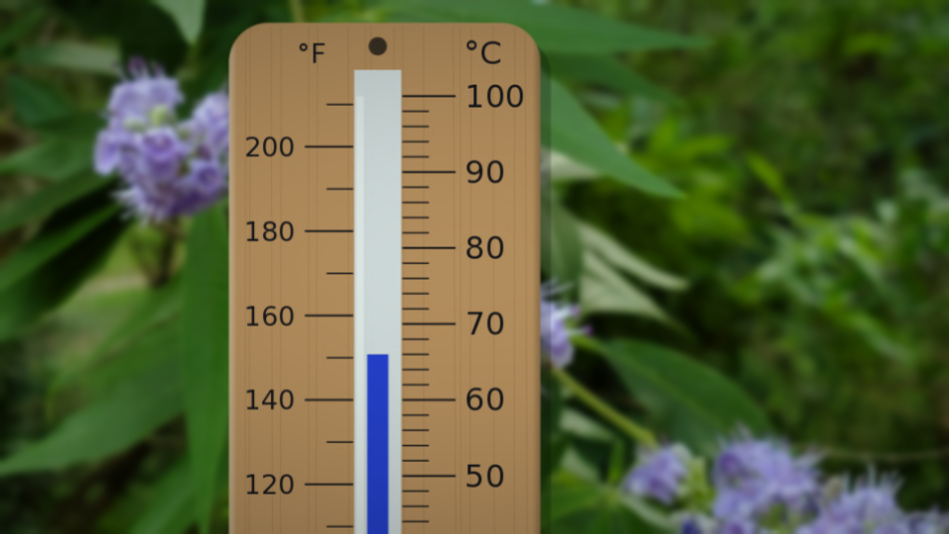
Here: 66 °C
